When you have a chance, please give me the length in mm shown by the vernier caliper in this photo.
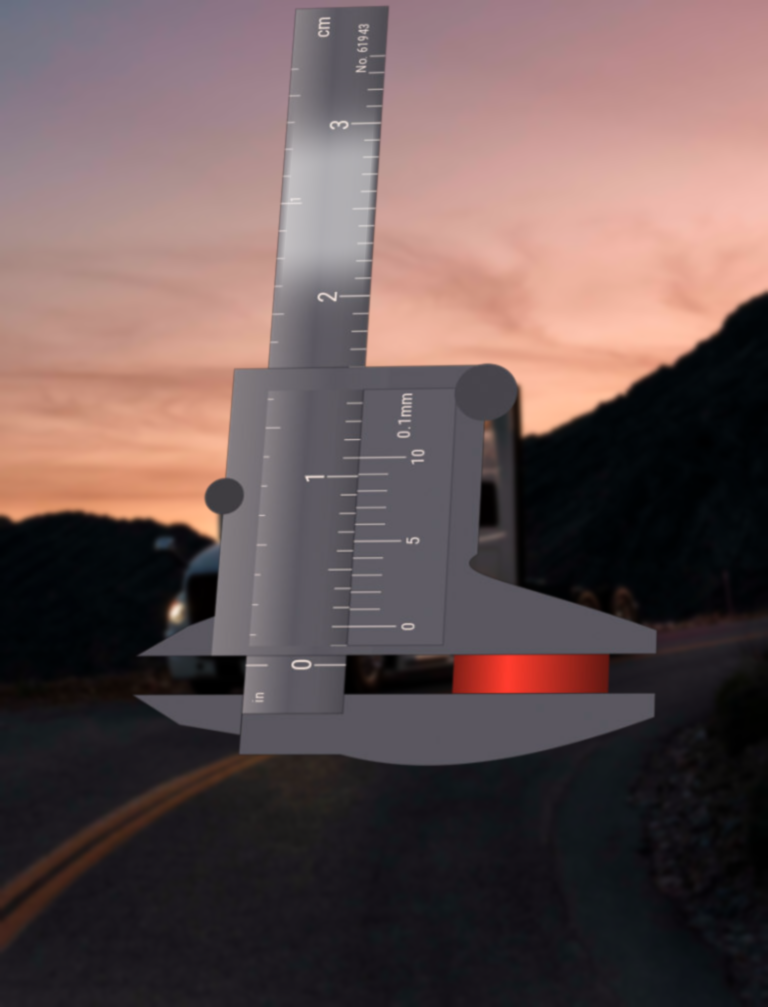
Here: 2.0 mm
